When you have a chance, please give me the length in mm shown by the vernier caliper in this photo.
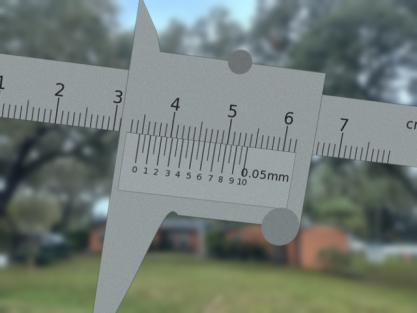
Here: 34.6 mm
